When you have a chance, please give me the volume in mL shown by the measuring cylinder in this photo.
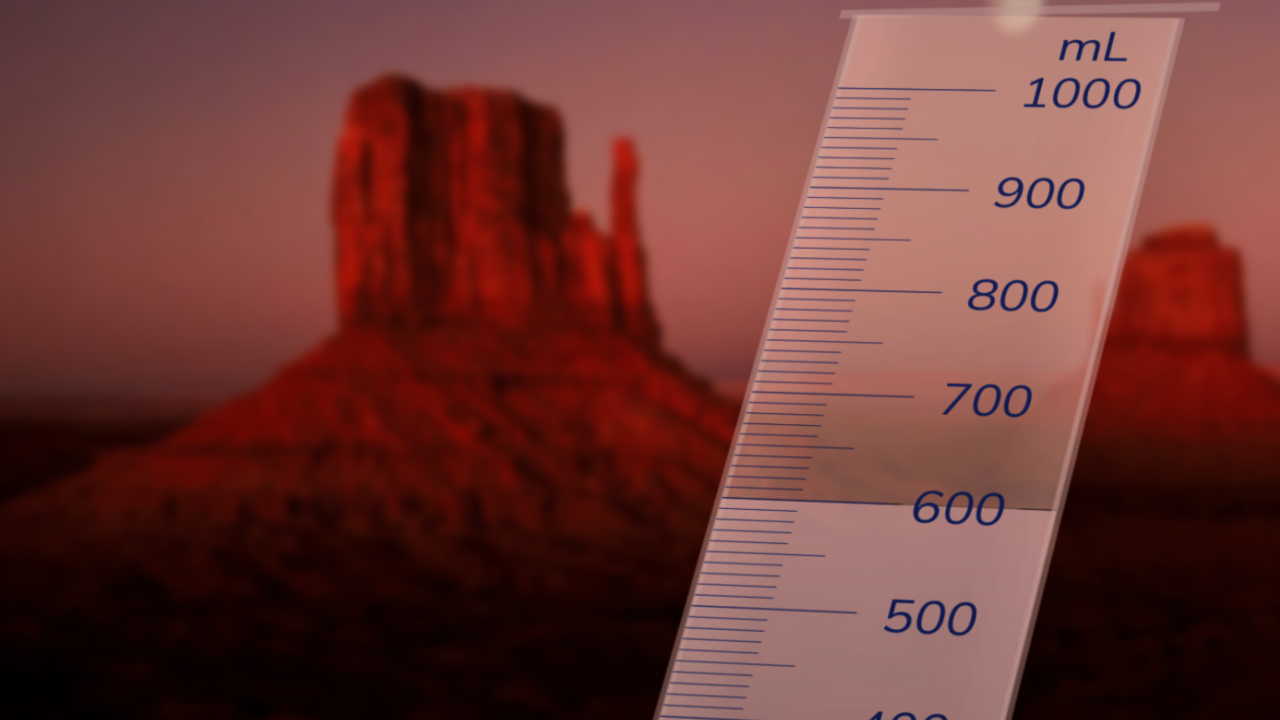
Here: 600 mL
